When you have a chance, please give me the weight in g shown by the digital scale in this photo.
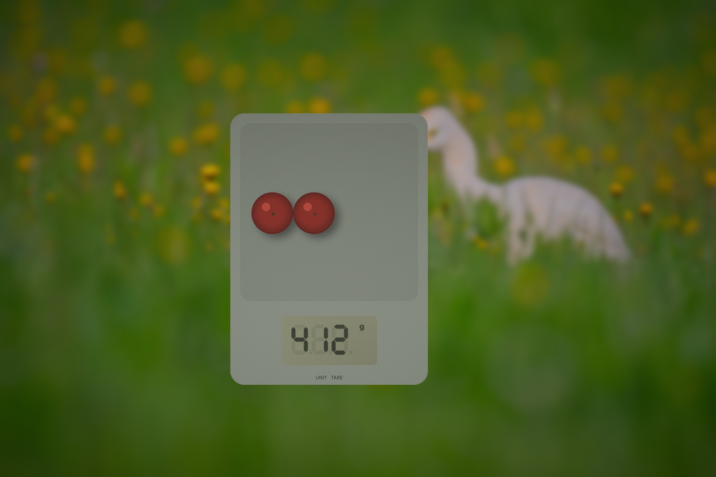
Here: 412 g
